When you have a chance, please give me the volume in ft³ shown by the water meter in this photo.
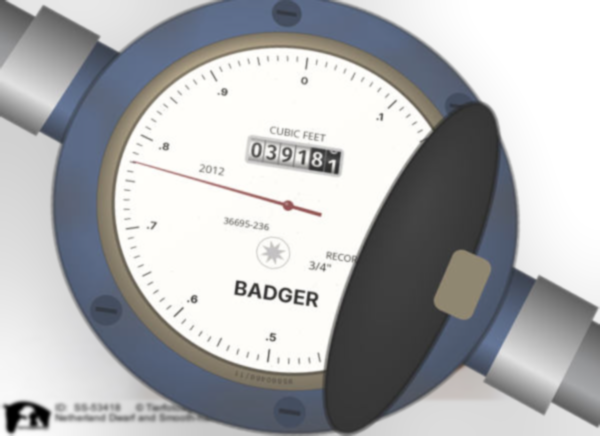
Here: 39180.77 ft³
